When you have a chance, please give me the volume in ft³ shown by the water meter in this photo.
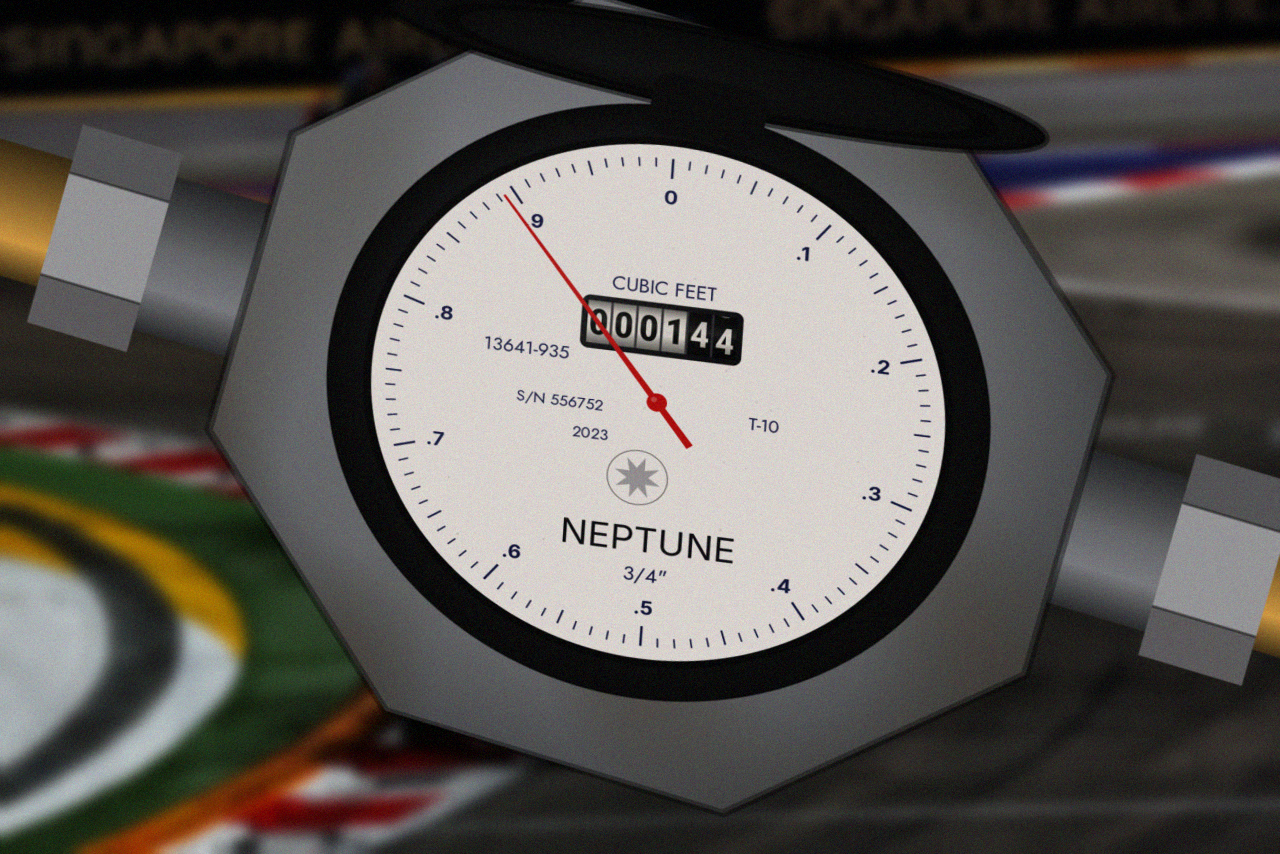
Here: 143.89 ft³
